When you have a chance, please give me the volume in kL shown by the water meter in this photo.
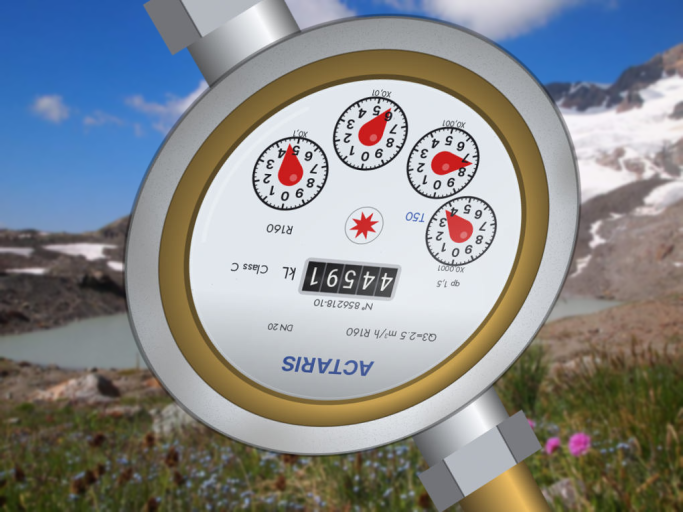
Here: 44591.4573 kL
